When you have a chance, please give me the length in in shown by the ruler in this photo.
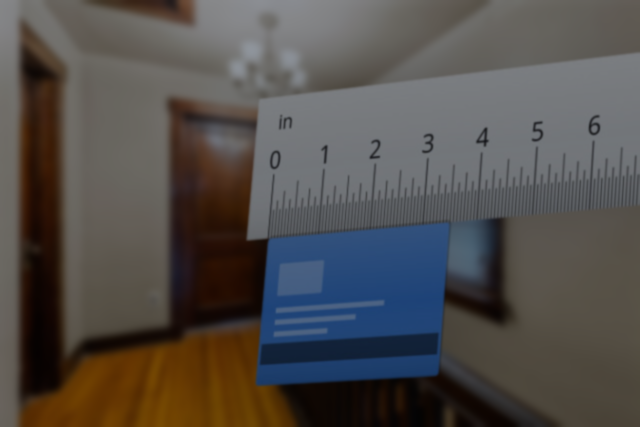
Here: 3.5 in
